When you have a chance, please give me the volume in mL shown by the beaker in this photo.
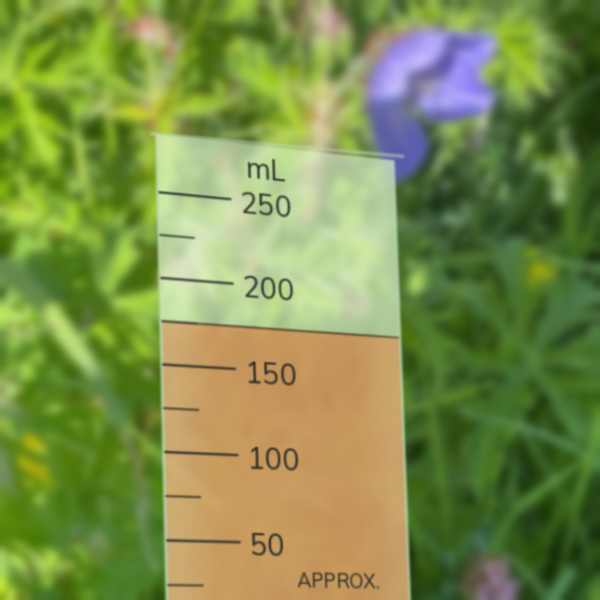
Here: 175 mL
